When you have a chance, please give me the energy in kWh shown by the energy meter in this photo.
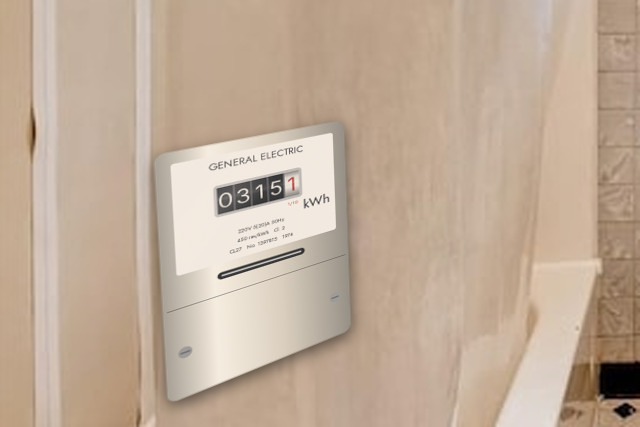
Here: 315.1 kWh
